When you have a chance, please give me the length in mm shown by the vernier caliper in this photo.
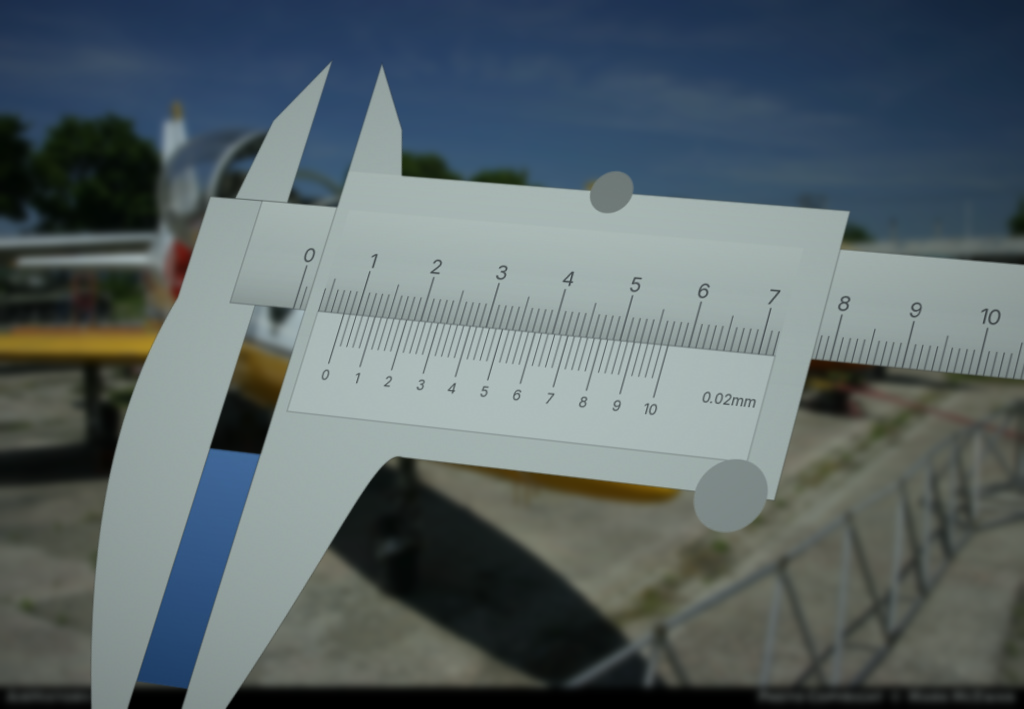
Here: 8.0 mm
